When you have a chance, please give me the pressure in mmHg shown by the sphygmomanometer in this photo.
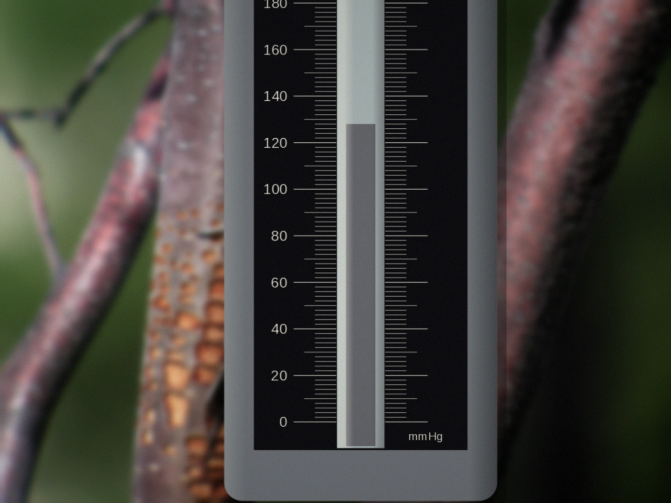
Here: 128 mmHg
